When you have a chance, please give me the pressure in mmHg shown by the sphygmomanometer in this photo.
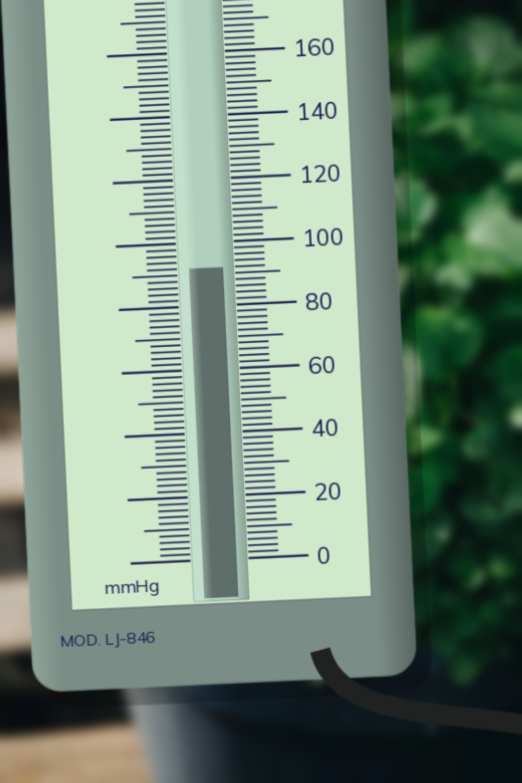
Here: 92 mmHg
